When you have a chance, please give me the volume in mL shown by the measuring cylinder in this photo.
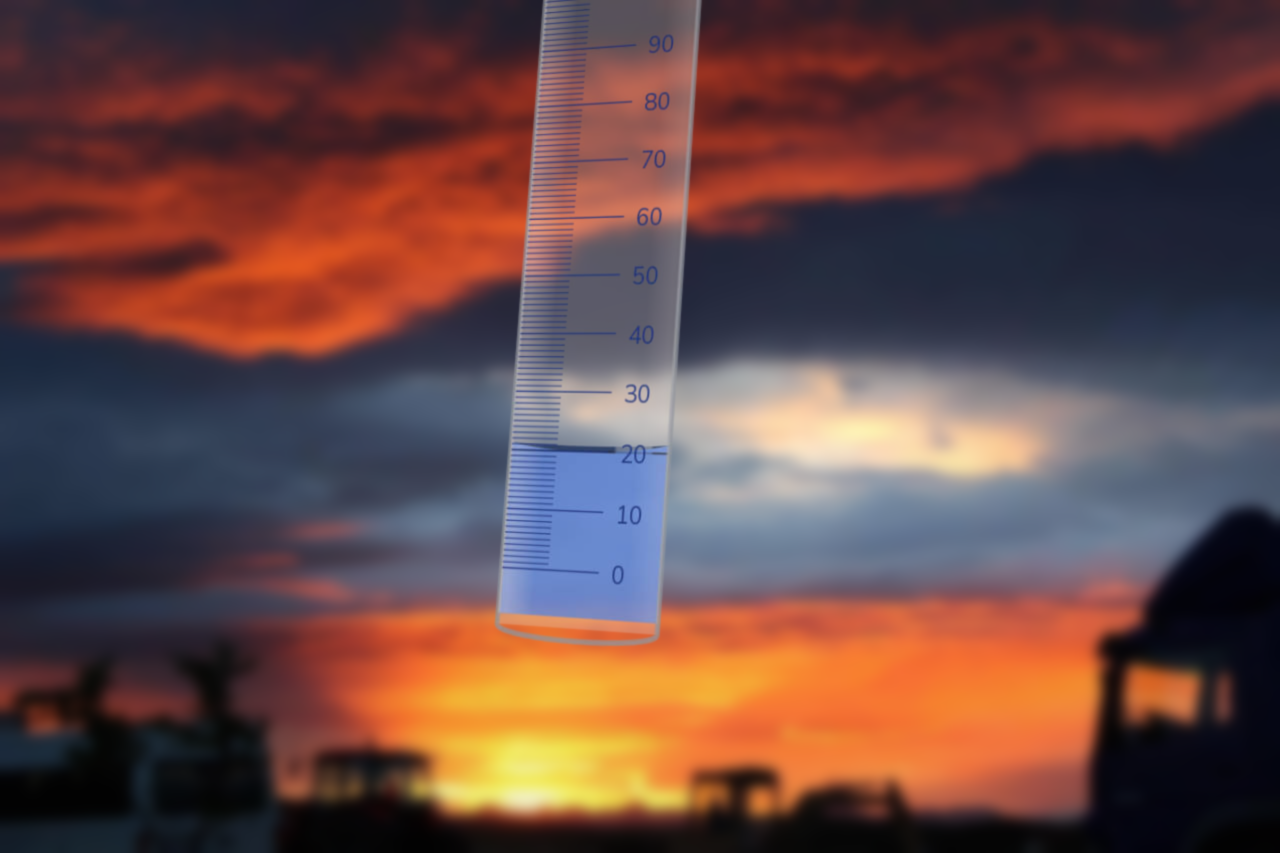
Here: 20 mL
